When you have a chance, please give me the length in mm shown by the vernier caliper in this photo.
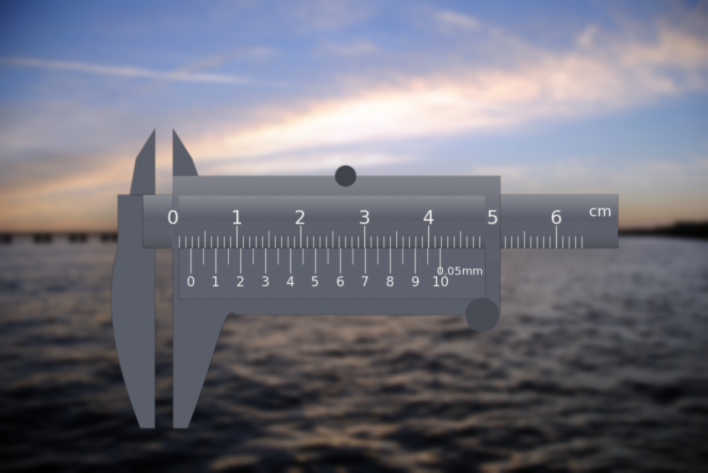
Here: 2.8 mm
